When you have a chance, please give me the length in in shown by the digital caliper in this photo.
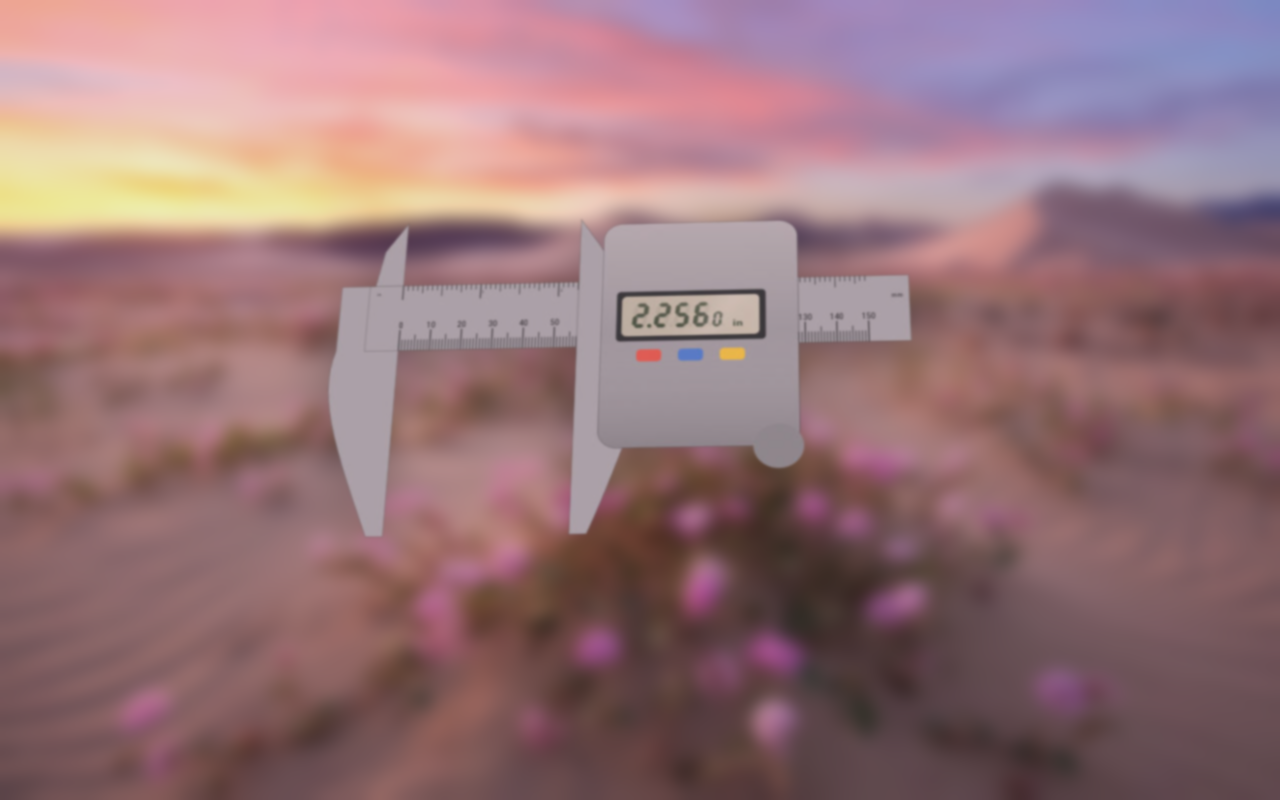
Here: 2.2560 in
